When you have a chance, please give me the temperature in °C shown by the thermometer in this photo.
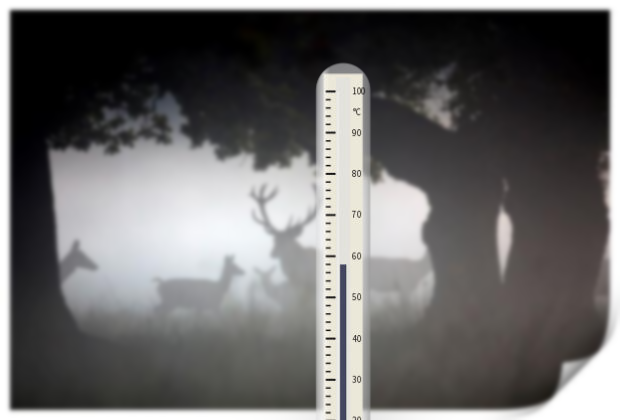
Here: 58 °C
